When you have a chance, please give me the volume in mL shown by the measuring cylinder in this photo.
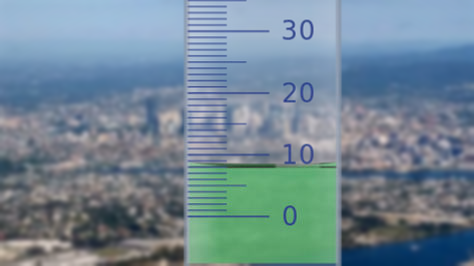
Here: 8 mL
